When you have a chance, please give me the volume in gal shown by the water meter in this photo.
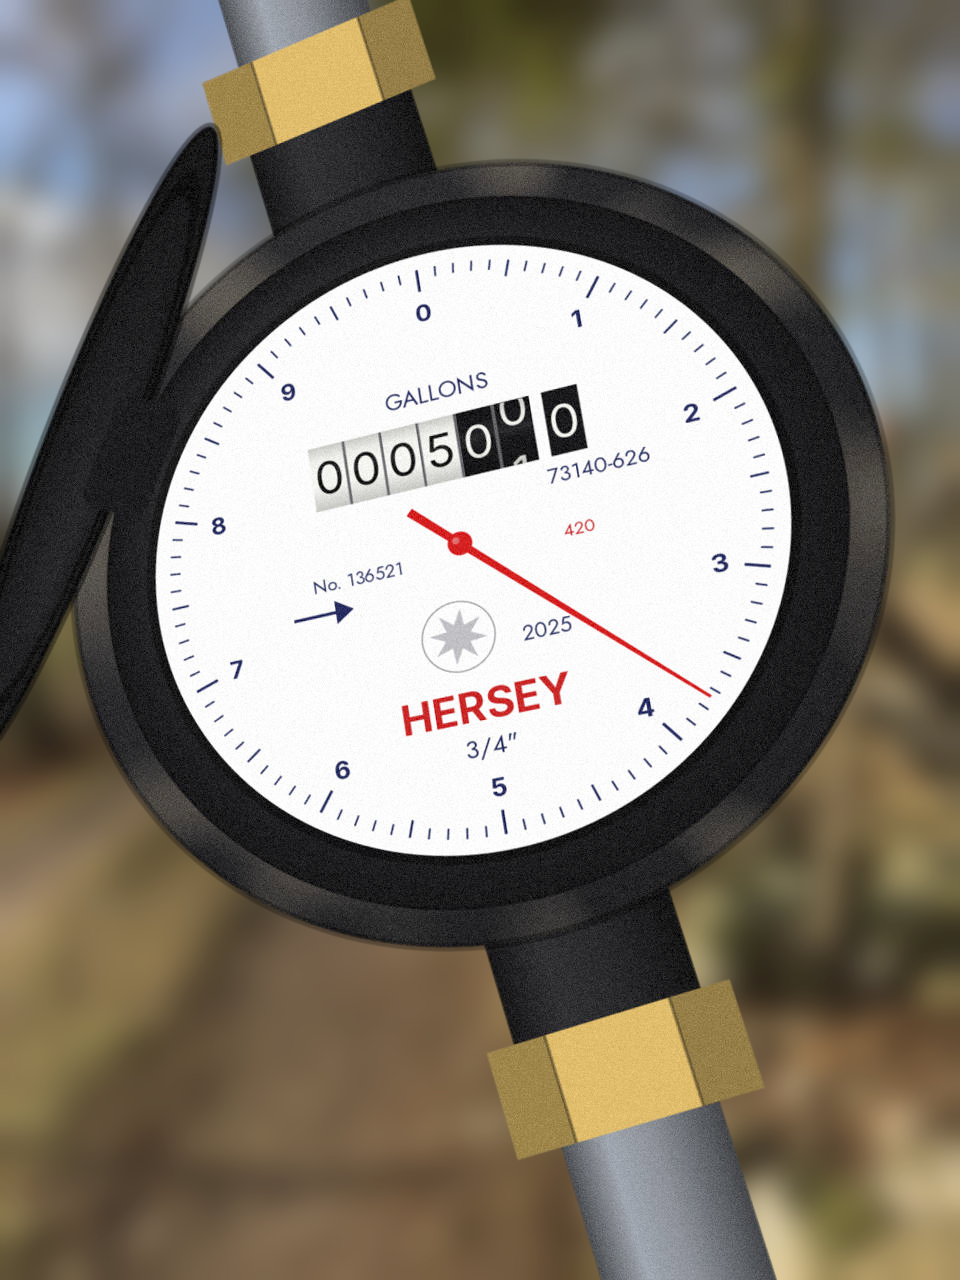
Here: 5003.7 gal
